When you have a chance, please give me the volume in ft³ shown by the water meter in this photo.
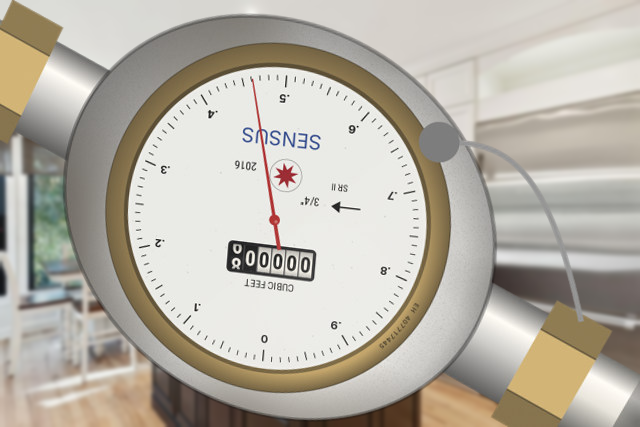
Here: 8.46 ft³
